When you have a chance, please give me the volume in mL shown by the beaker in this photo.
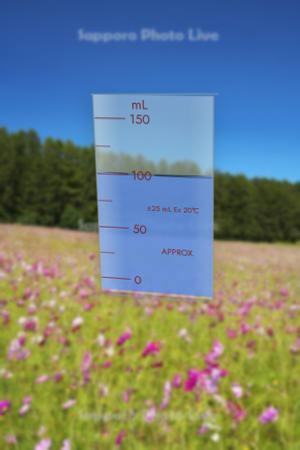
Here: 100 mL
